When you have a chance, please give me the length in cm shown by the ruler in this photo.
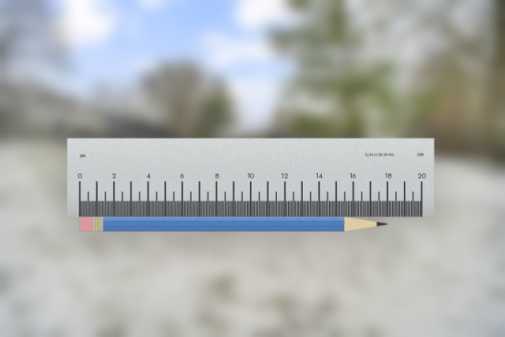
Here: 18 cm
